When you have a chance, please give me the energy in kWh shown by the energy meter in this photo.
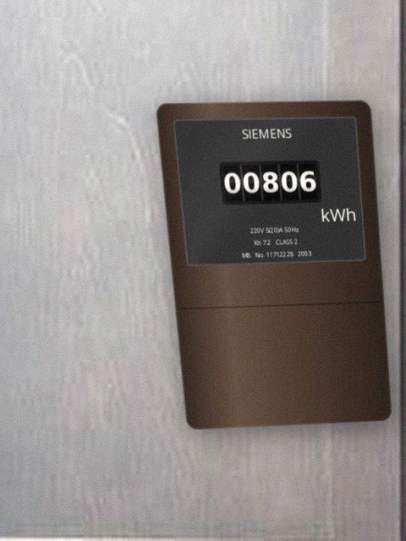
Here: 806 kWh
